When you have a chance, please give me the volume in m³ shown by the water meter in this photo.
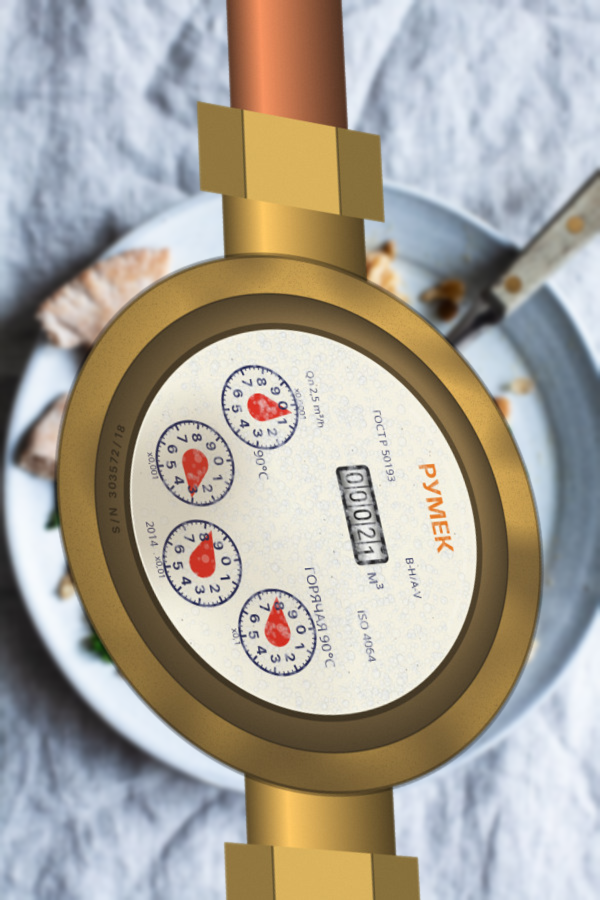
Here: 20.7830 m³
